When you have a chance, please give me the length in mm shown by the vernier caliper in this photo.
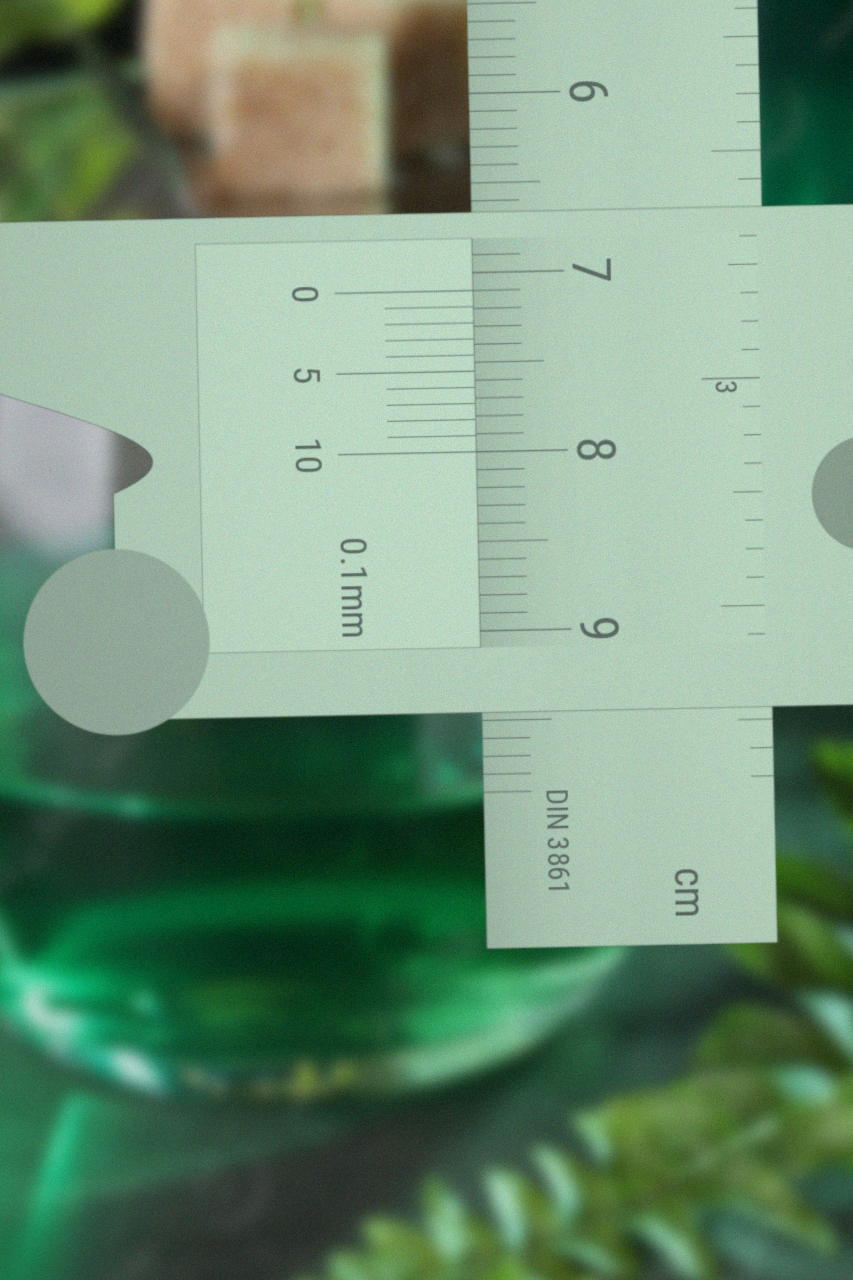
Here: 71.0 mm
